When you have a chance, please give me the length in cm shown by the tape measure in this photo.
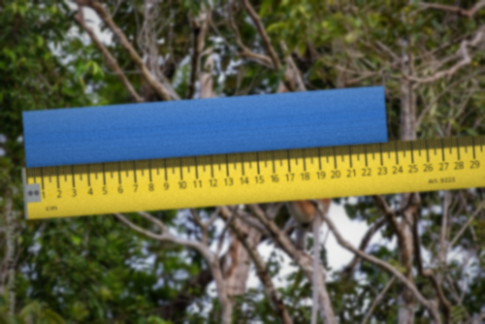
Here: 23.5 cm
